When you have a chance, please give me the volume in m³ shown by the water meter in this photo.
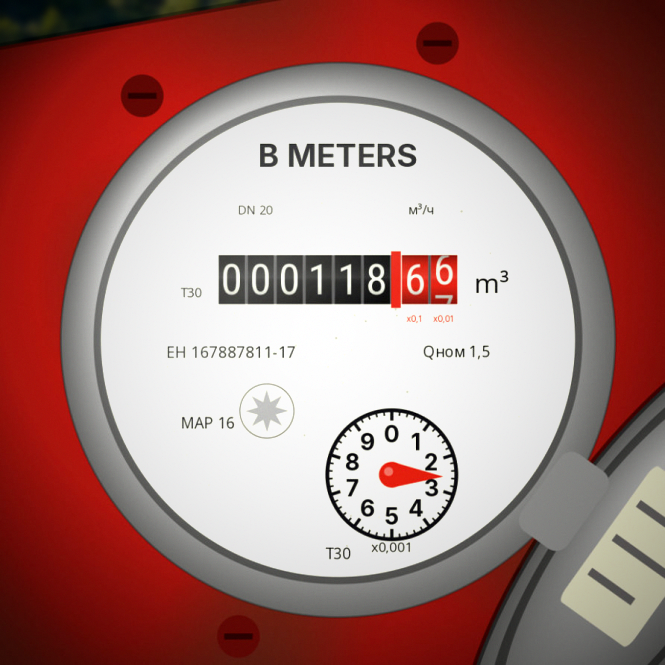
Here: 118.662 m³
